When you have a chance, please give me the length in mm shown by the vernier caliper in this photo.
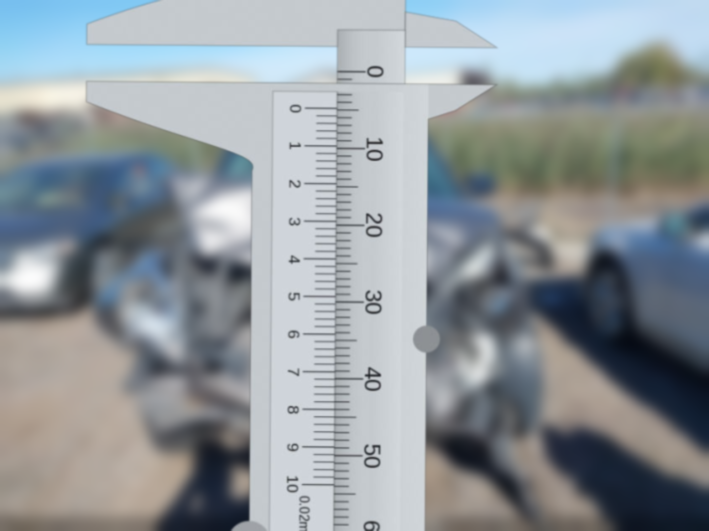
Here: 4.8 mm
